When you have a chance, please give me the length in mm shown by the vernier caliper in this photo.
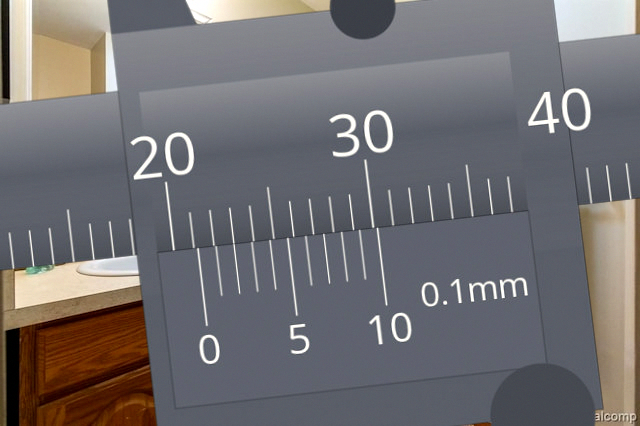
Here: 21.2 mm
